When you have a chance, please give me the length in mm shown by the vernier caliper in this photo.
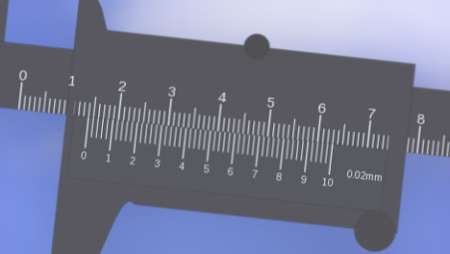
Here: 14.0 mm
